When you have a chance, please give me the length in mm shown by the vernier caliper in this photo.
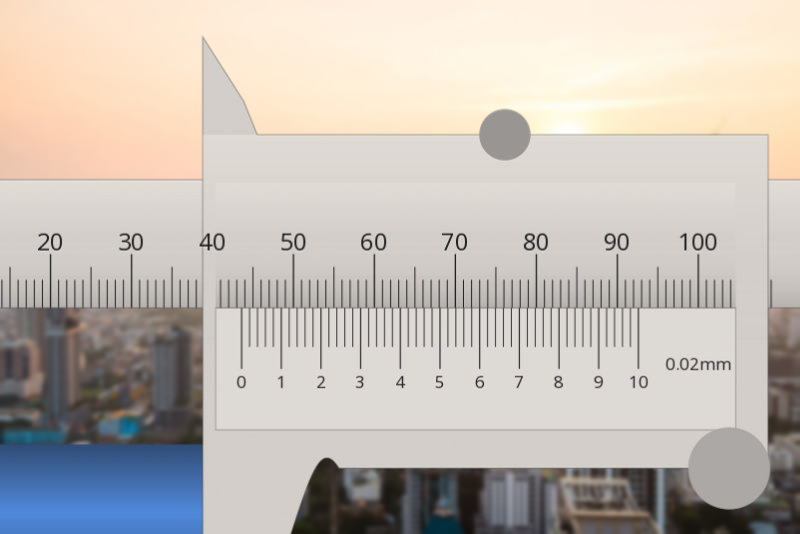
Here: 43.6 mm
